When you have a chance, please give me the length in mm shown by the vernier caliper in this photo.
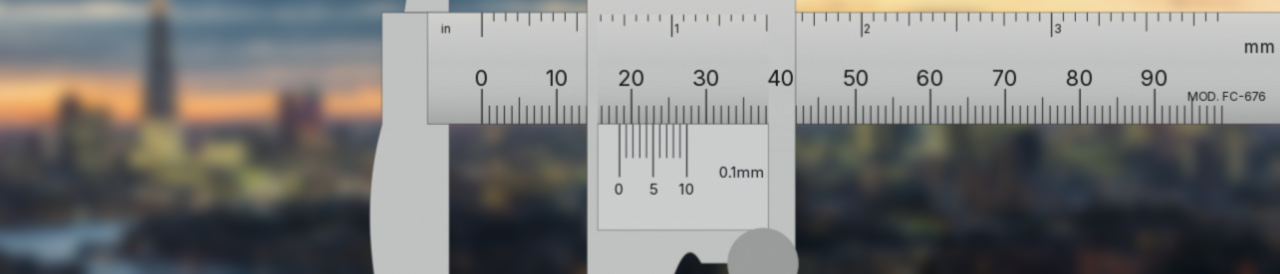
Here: 18.4 mm
